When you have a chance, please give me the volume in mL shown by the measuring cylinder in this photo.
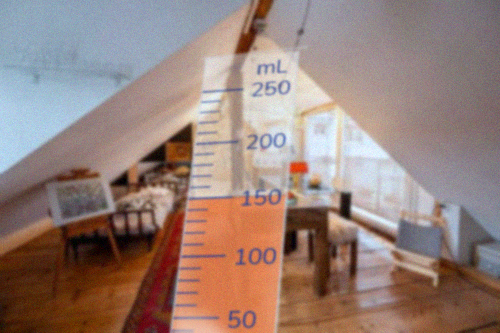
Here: 150 mL
